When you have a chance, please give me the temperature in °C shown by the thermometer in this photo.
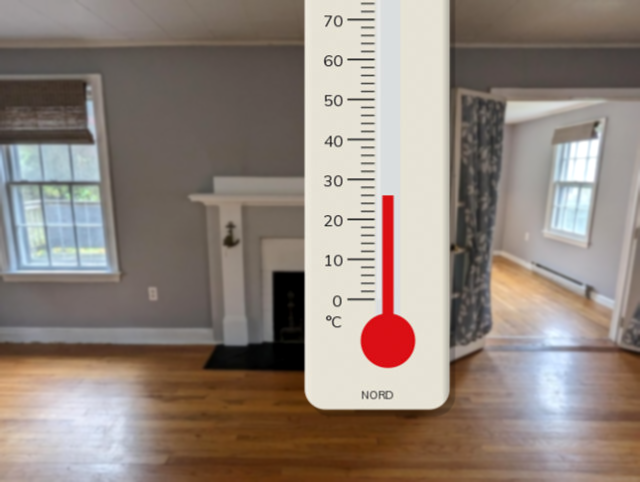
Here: 26 °C
